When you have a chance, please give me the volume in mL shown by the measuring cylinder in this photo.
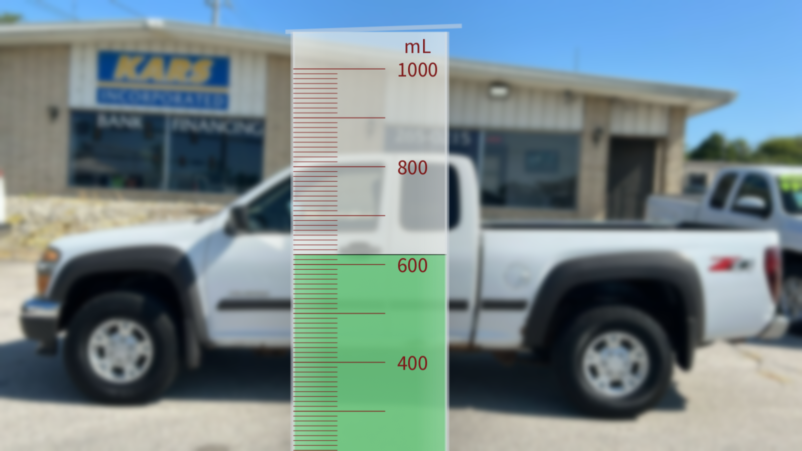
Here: 620 mL
